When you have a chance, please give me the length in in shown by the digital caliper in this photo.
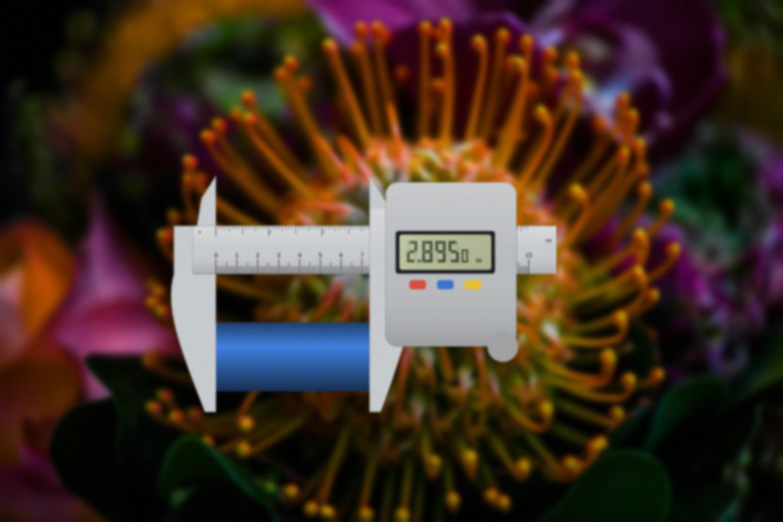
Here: 2.8950 in
